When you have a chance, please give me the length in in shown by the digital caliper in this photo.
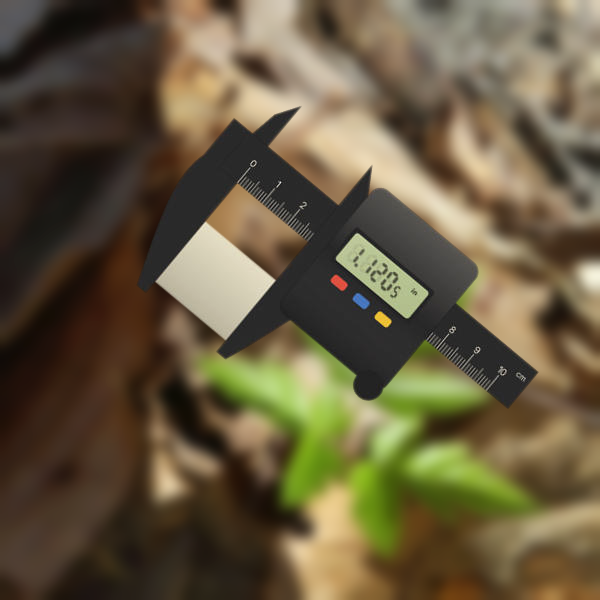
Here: 1.1205 in
